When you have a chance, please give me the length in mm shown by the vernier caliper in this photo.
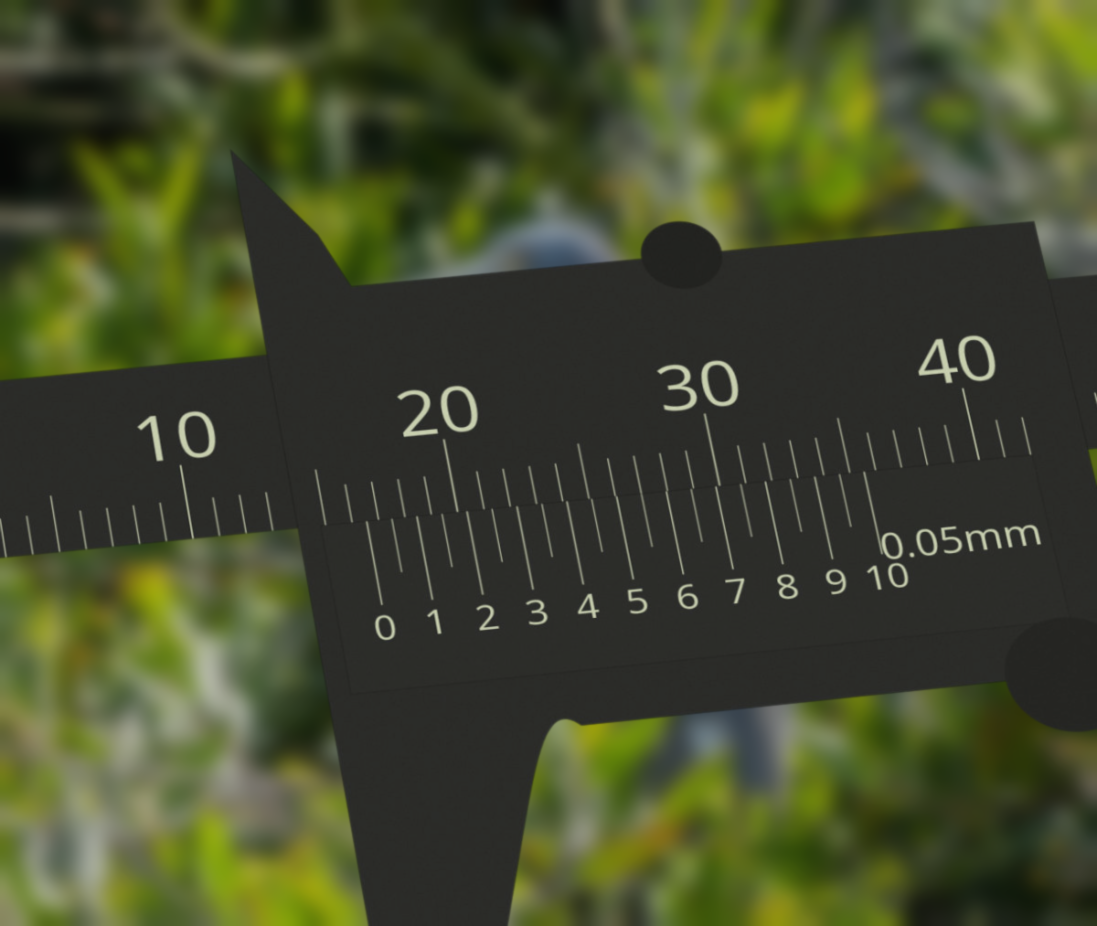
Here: 16.55 mm
